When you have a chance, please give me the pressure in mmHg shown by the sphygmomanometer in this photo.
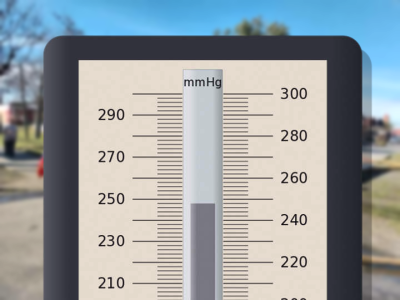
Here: 248 mmHg
